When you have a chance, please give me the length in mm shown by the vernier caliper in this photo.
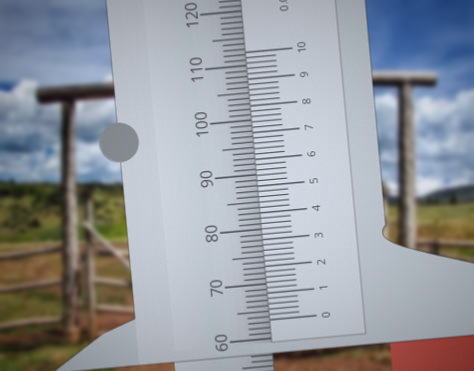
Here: 63.4 mm
